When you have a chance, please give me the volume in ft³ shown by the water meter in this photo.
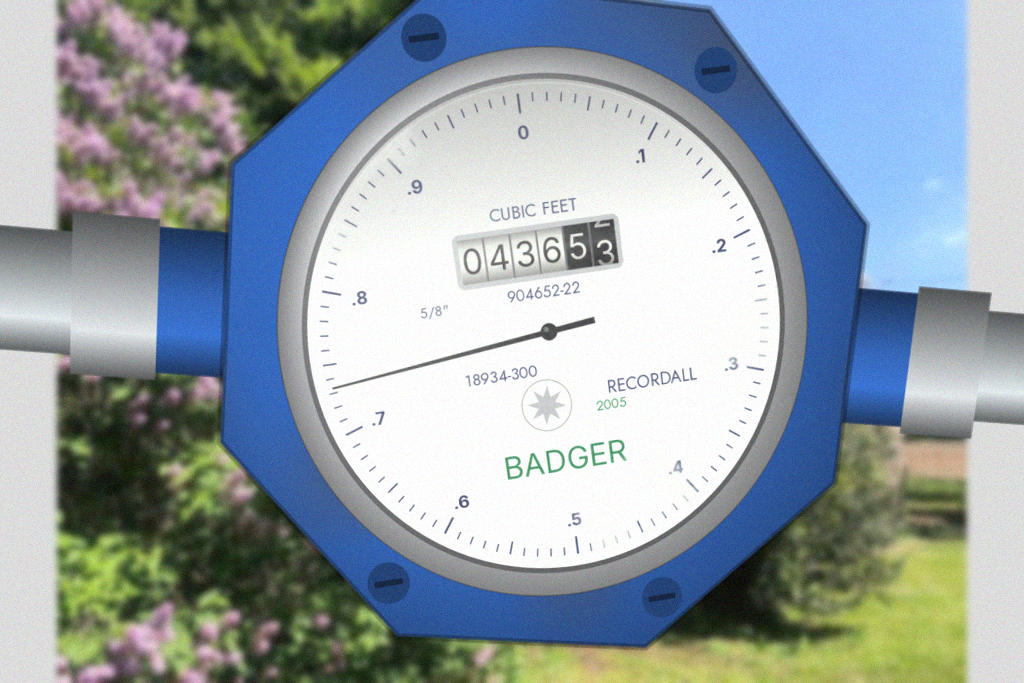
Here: 43652.73 ft³
